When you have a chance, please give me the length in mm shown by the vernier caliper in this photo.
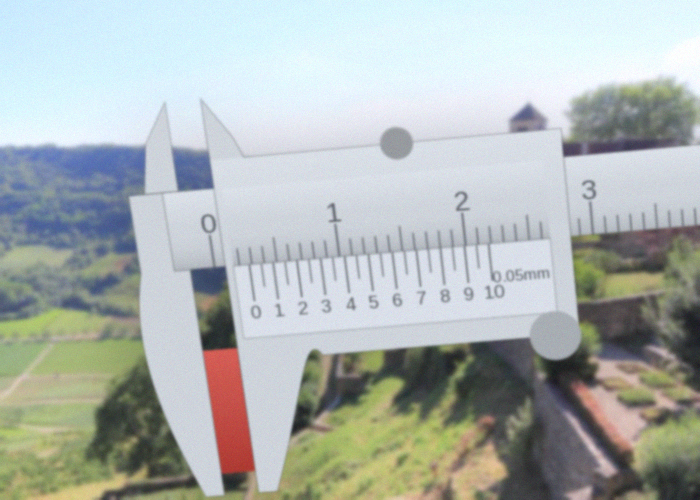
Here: 2.8 mm
